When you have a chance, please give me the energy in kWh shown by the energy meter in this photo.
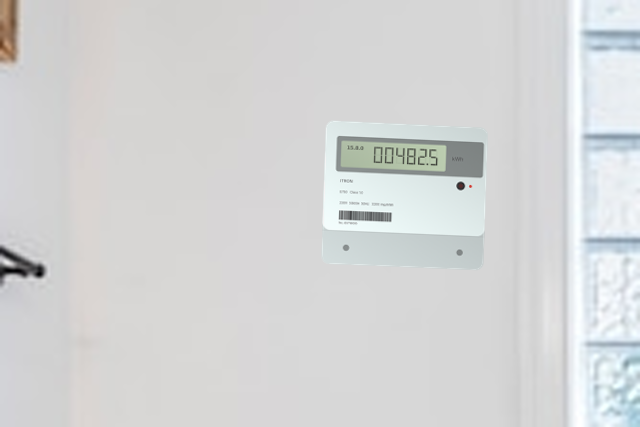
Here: 482.5 kWh
